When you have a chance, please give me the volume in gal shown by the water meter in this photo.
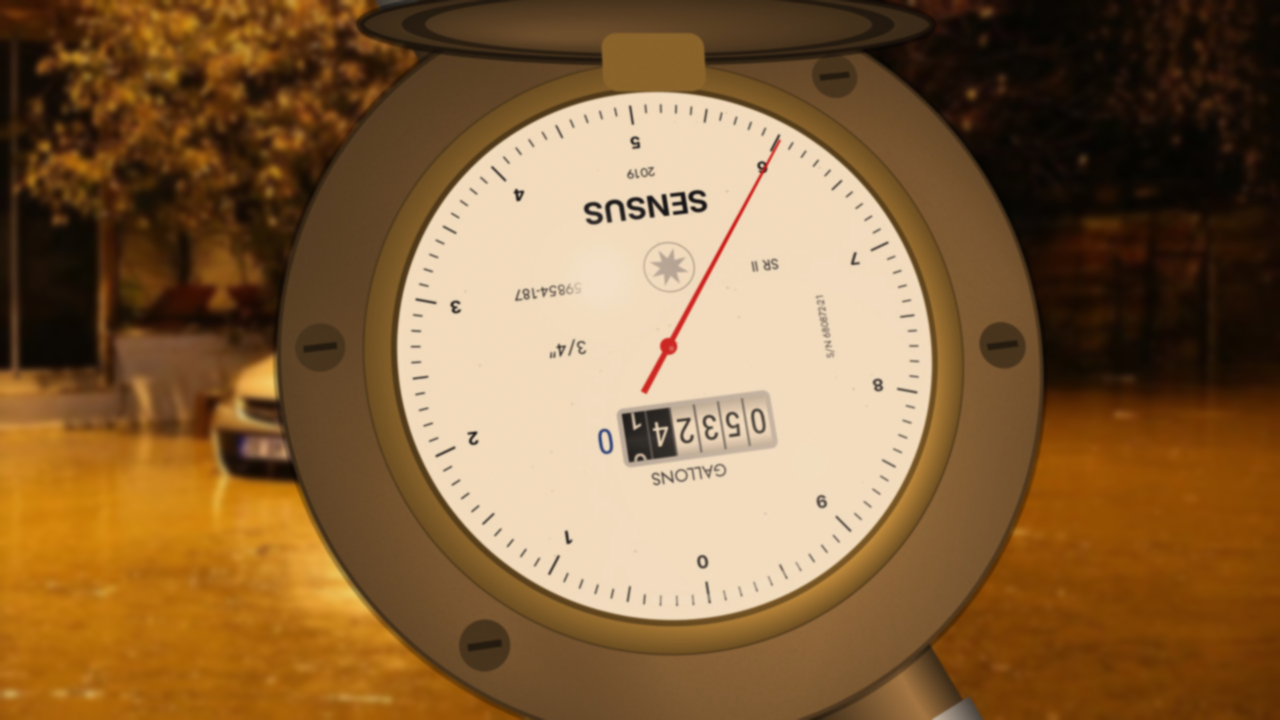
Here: 532406.0 gal
